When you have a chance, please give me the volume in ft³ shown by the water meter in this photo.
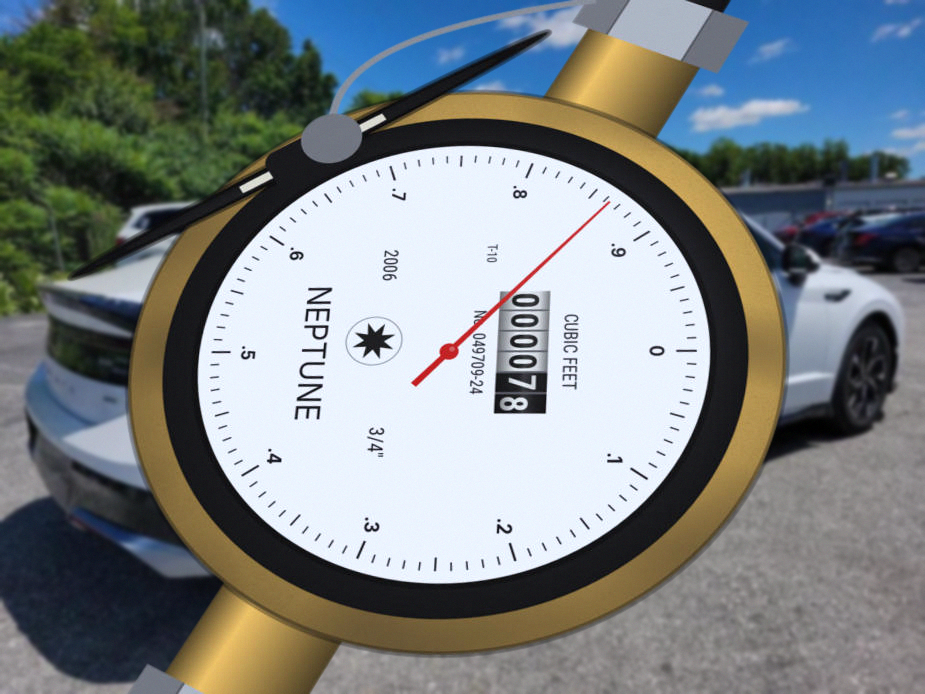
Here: 77.86 ft³
